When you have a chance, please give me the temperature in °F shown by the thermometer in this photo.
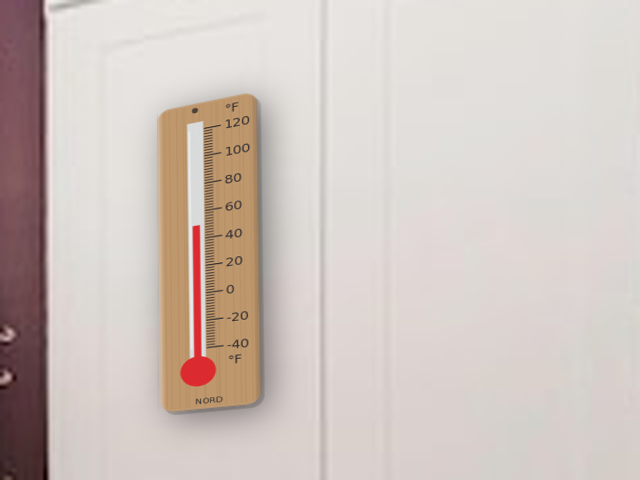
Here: 50 °F
